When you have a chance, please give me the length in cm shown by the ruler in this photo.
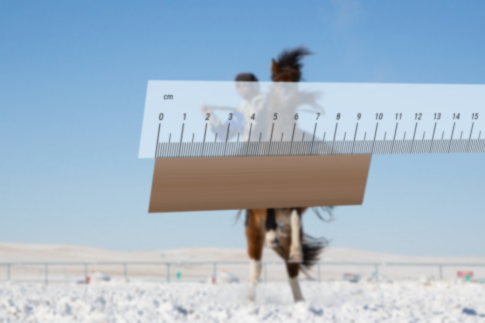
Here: 10 cm
